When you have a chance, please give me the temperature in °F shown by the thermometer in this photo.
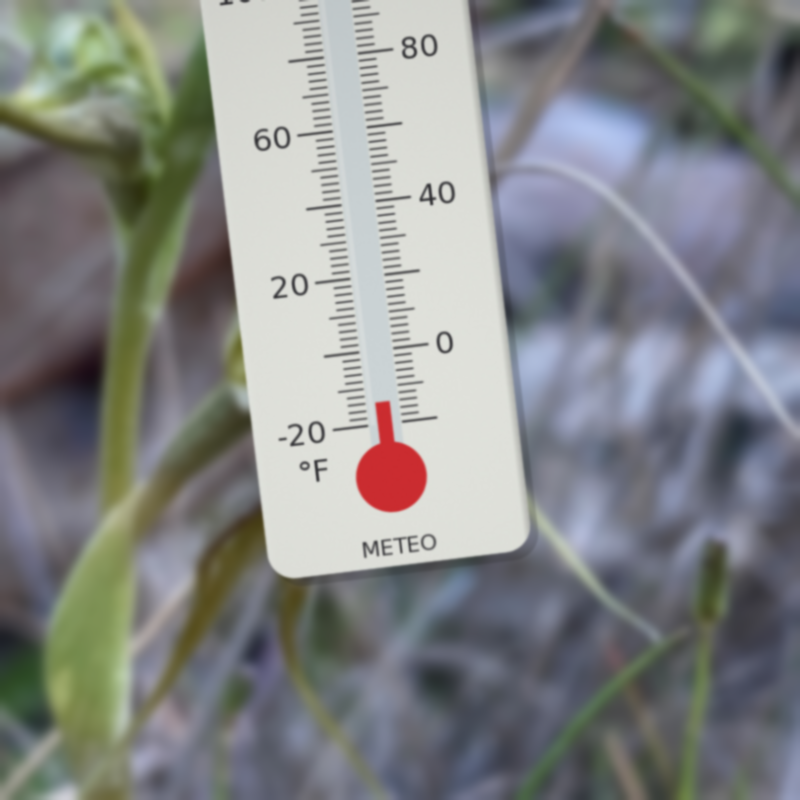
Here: -14 °F
